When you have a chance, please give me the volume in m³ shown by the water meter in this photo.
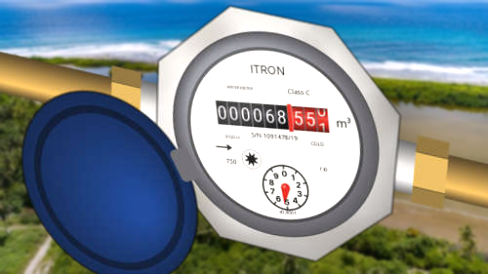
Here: 68.5505 m³
